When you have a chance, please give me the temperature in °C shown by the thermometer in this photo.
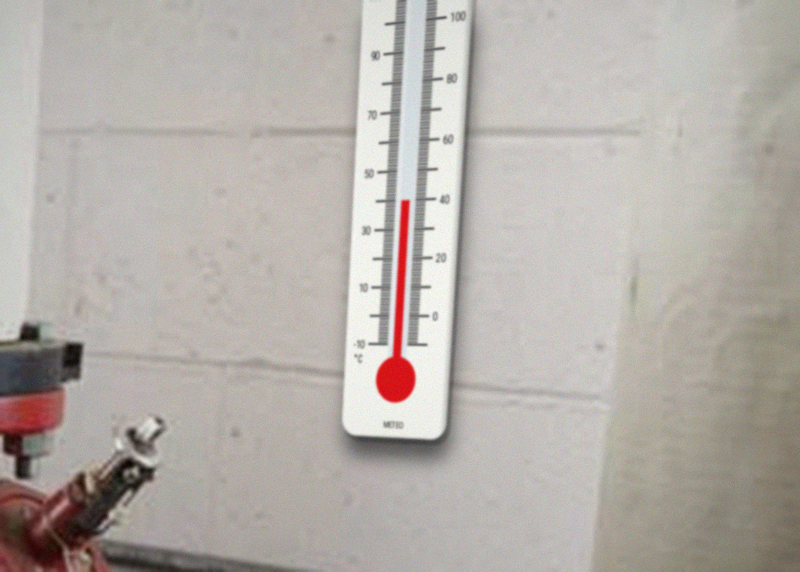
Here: 40 °C
